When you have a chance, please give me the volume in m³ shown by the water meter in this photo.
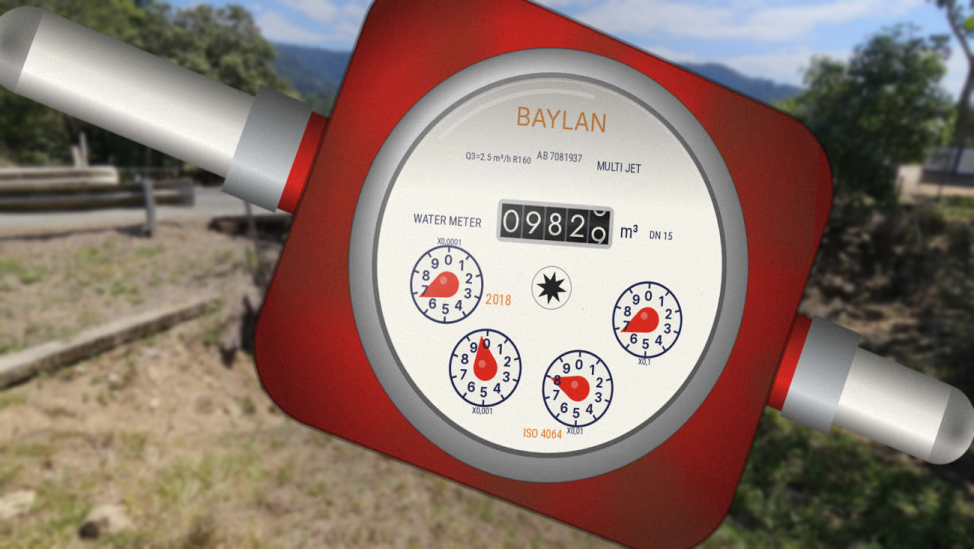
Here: 9828.6796 m³
